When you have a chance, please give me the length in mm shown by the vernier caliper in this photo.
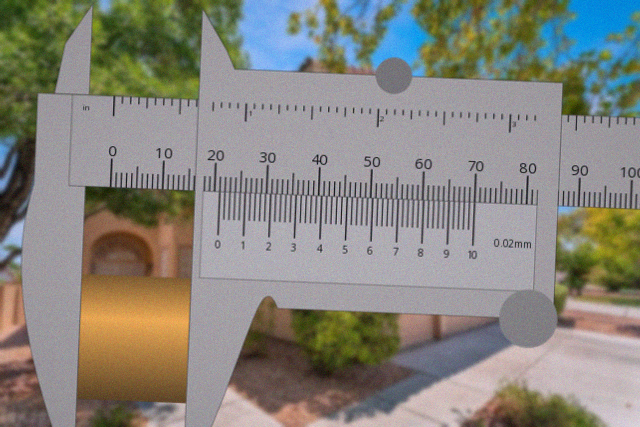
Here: 21.0 mm
